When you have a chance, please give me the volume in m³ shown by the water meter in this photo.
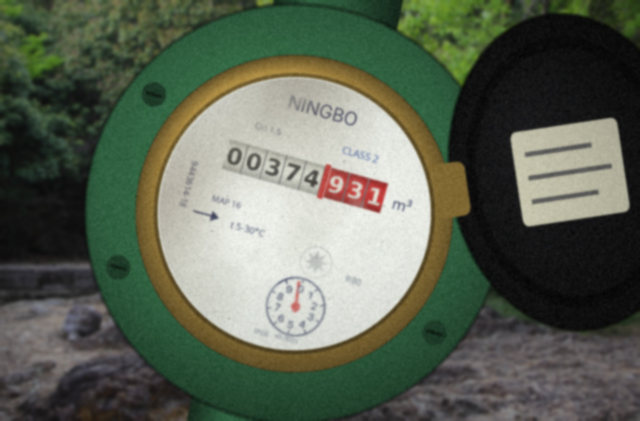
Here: 374.9309 m³
